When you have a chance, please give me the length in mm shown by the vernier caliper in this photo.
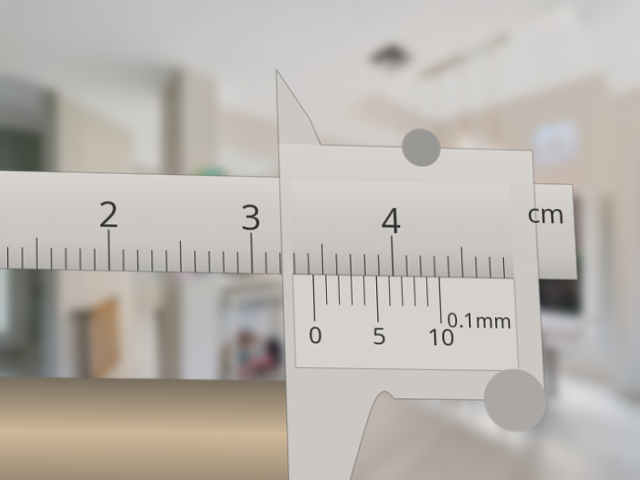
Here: 34.3 mm
